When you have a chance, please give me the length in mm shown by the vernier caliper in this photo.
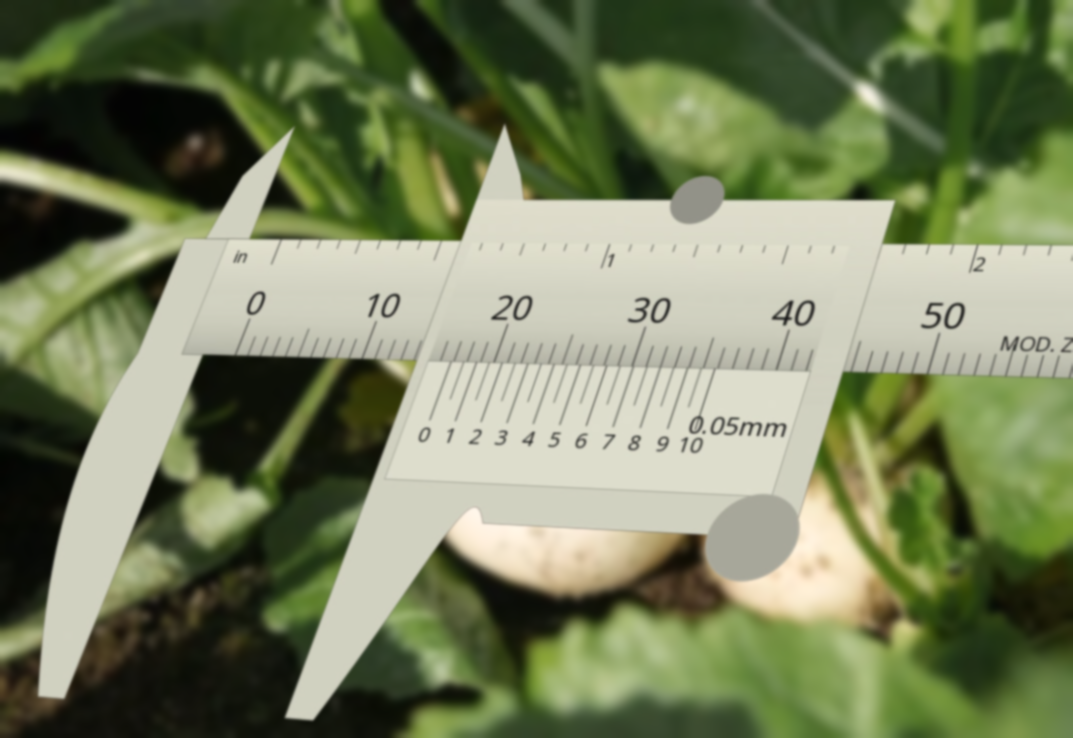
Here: 16.8 mm
